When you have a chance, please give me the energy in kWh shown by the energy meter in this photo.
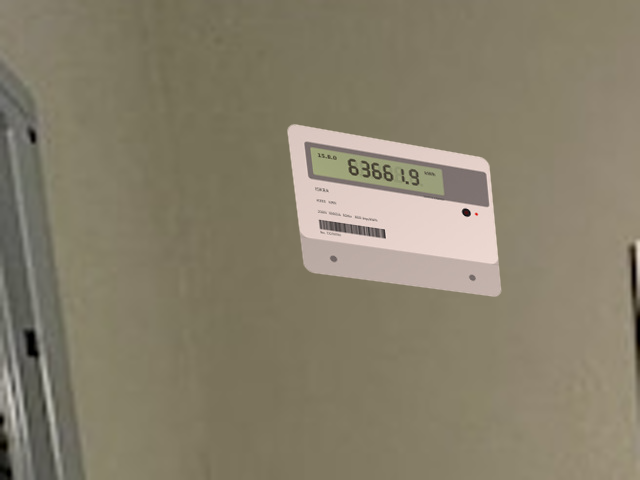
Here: 63661.9 kWh
